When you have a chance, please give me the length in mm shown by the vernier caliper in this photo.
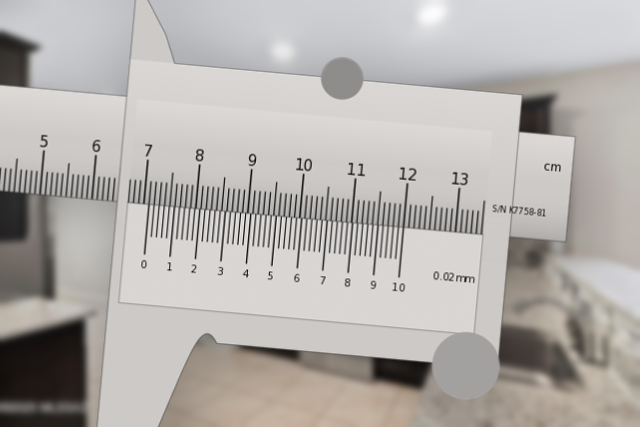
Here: 71.0 mm
